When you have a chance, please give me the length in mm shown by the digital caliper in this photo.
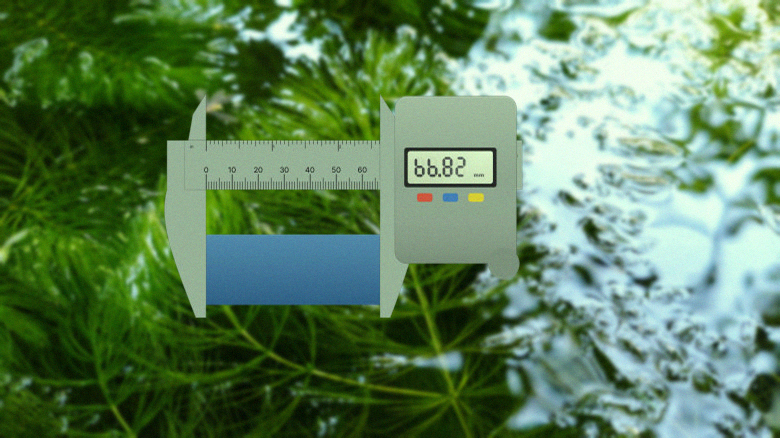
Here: 66.82 mm
